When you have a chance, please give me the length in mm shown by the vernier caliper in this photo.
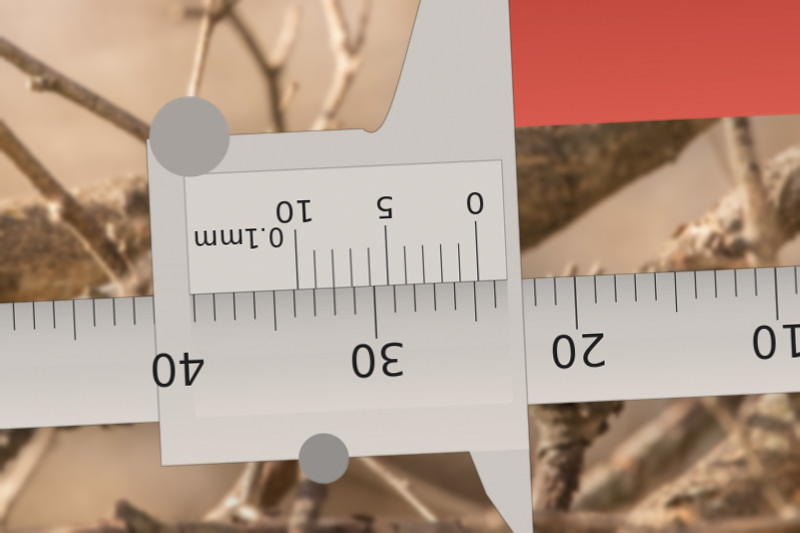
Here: 24.8 mm
